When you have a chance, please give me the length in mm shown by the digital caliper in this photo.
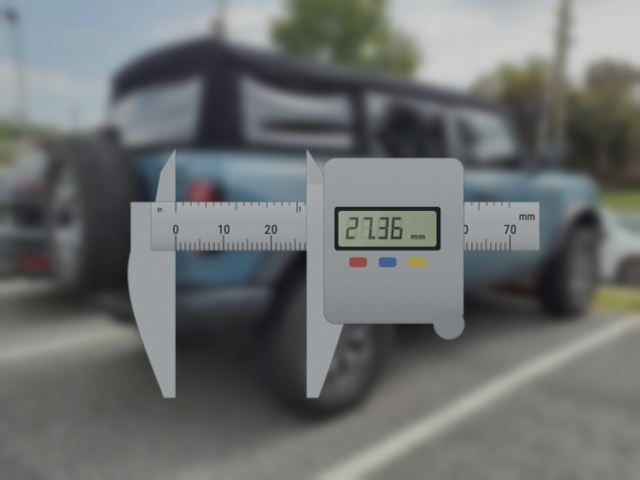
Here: 27.36 mm
